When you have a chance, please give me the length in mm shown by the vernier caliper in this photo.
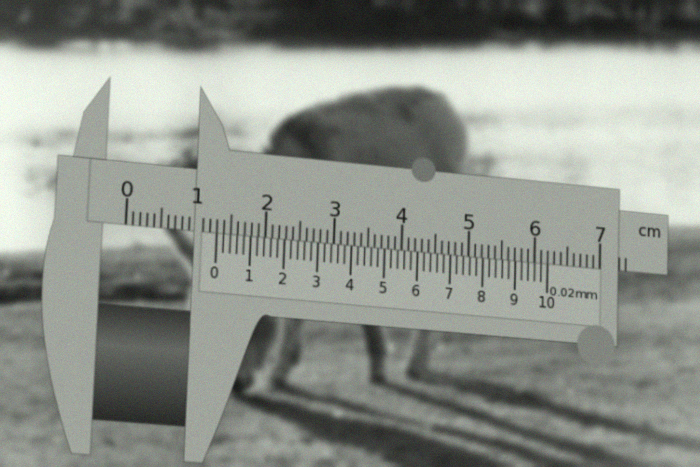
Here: 13.0 mm
